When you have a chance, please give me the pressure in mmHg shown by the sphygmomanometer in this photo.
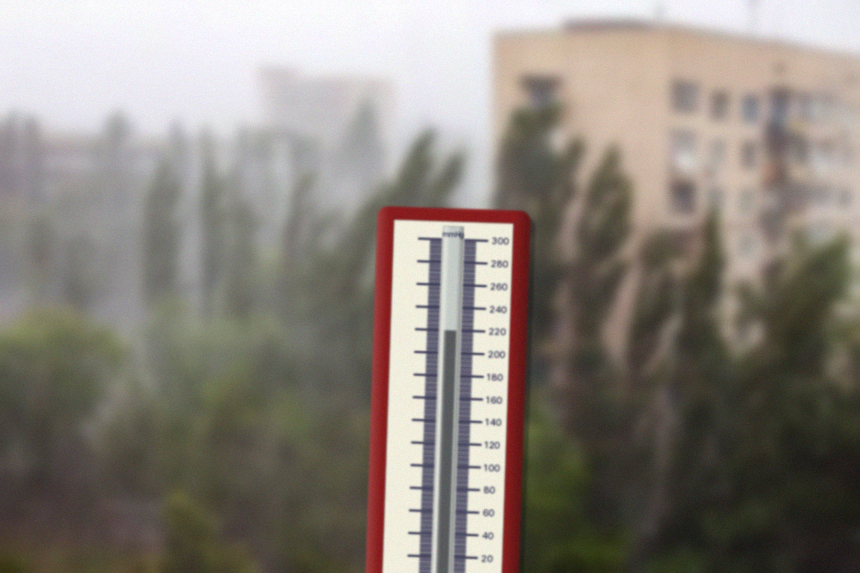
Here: 220 mmHg
